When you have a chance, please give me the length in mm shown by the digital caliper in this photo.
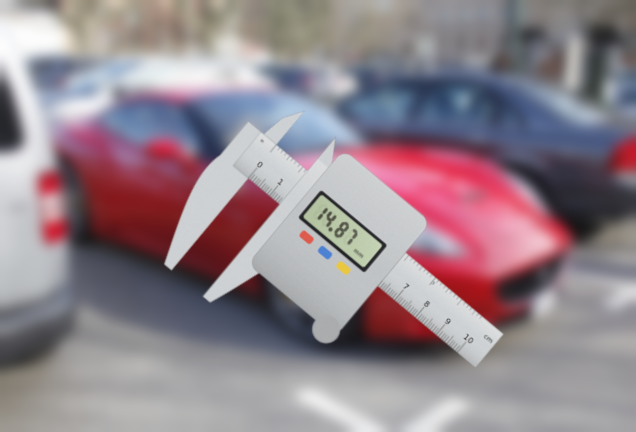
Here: 14.87 mm
